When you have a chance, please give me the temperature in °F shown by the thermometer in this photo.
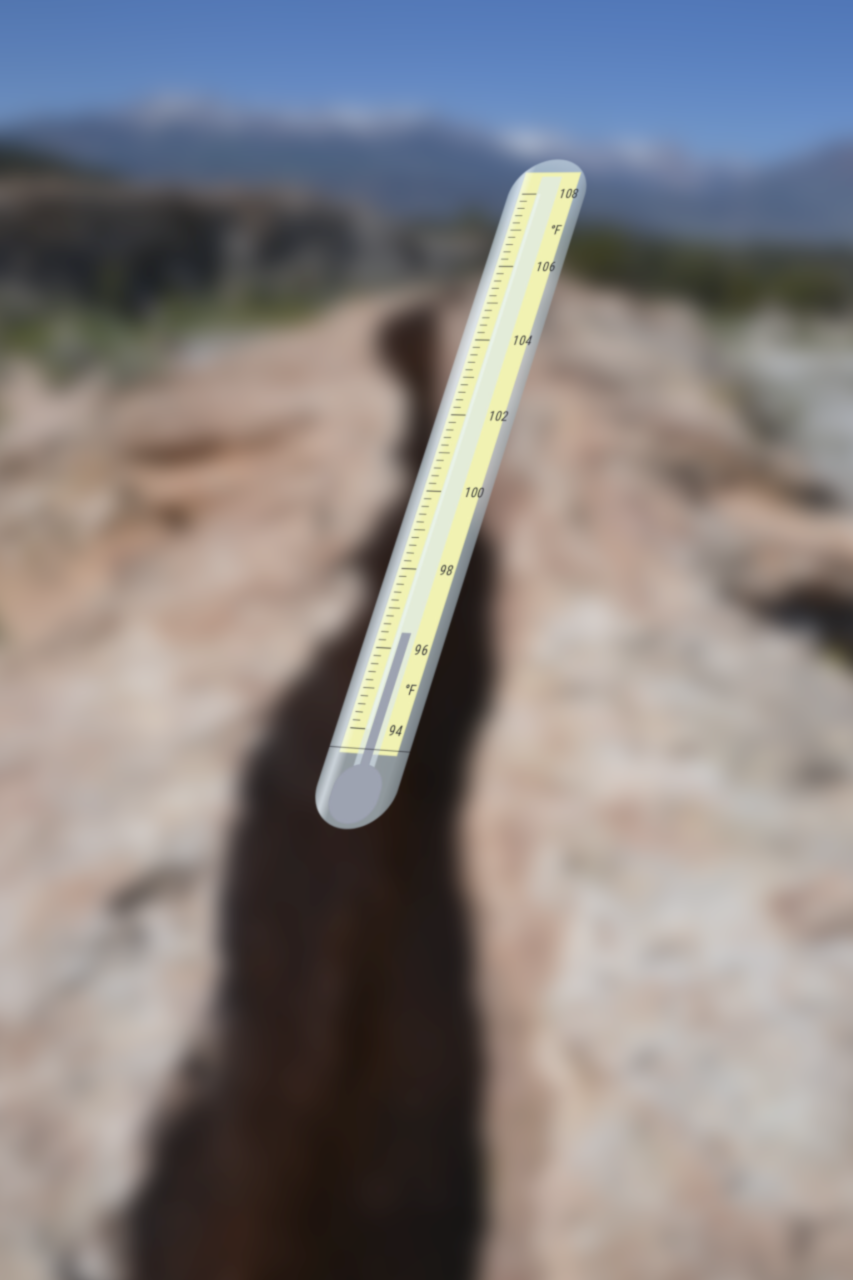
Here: 96.4 °F
